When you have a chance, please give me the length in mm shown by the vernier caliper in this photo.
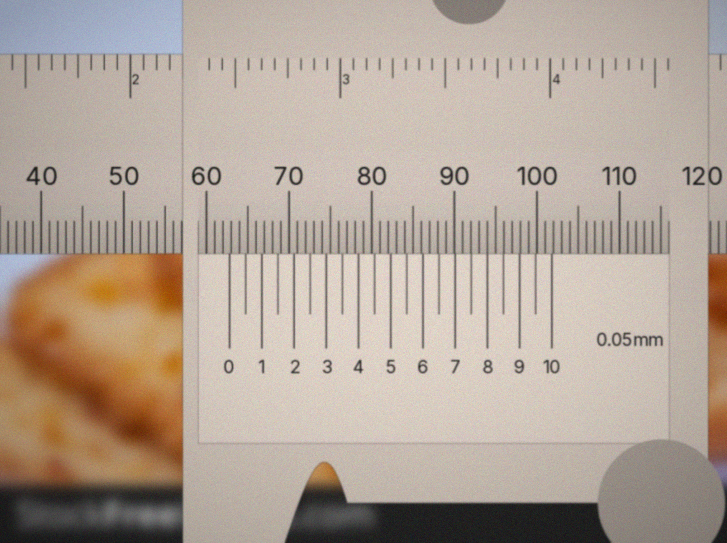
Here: 62.8 mm
